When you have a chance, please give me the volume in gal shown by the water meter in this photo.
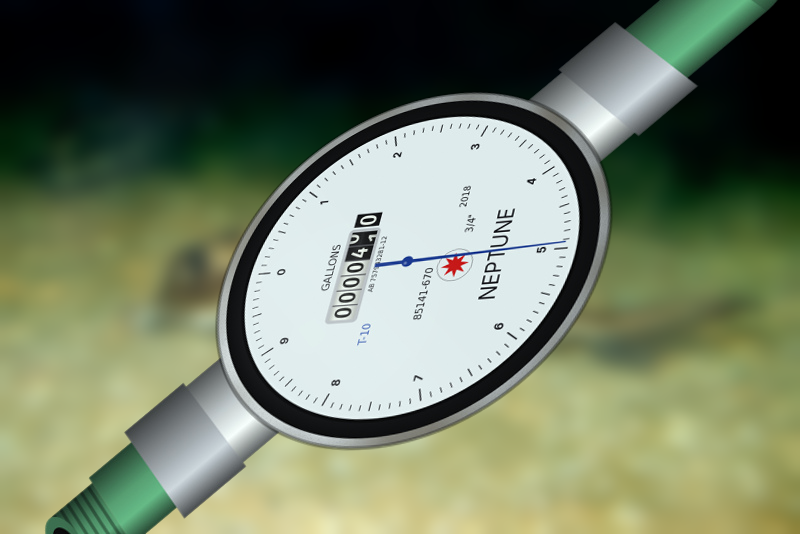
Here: 404.9 gal
